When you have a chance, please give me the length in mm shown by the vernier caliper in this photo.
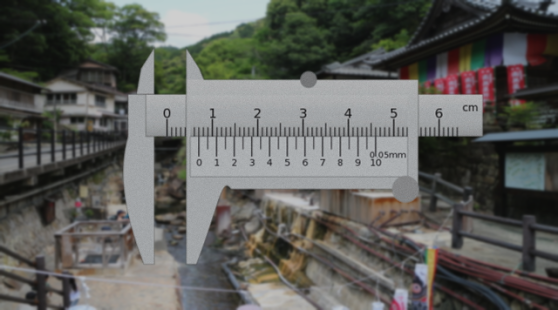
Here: 7.0 mm
